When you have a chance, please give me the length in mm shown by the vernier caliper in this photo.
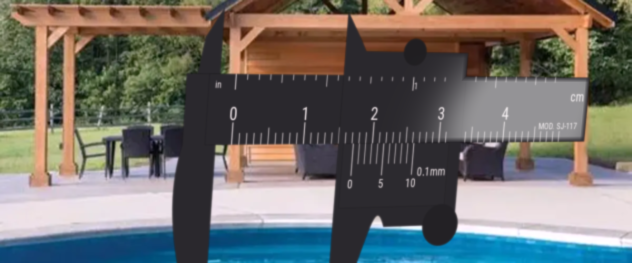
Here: 17.2 mm
